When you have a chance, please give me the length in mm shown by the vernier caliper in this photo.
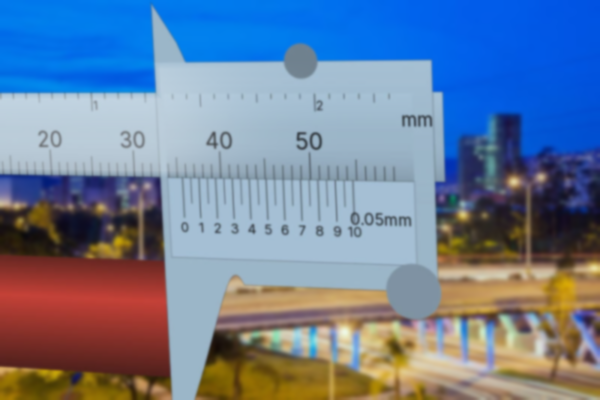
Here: 35.6 mm
